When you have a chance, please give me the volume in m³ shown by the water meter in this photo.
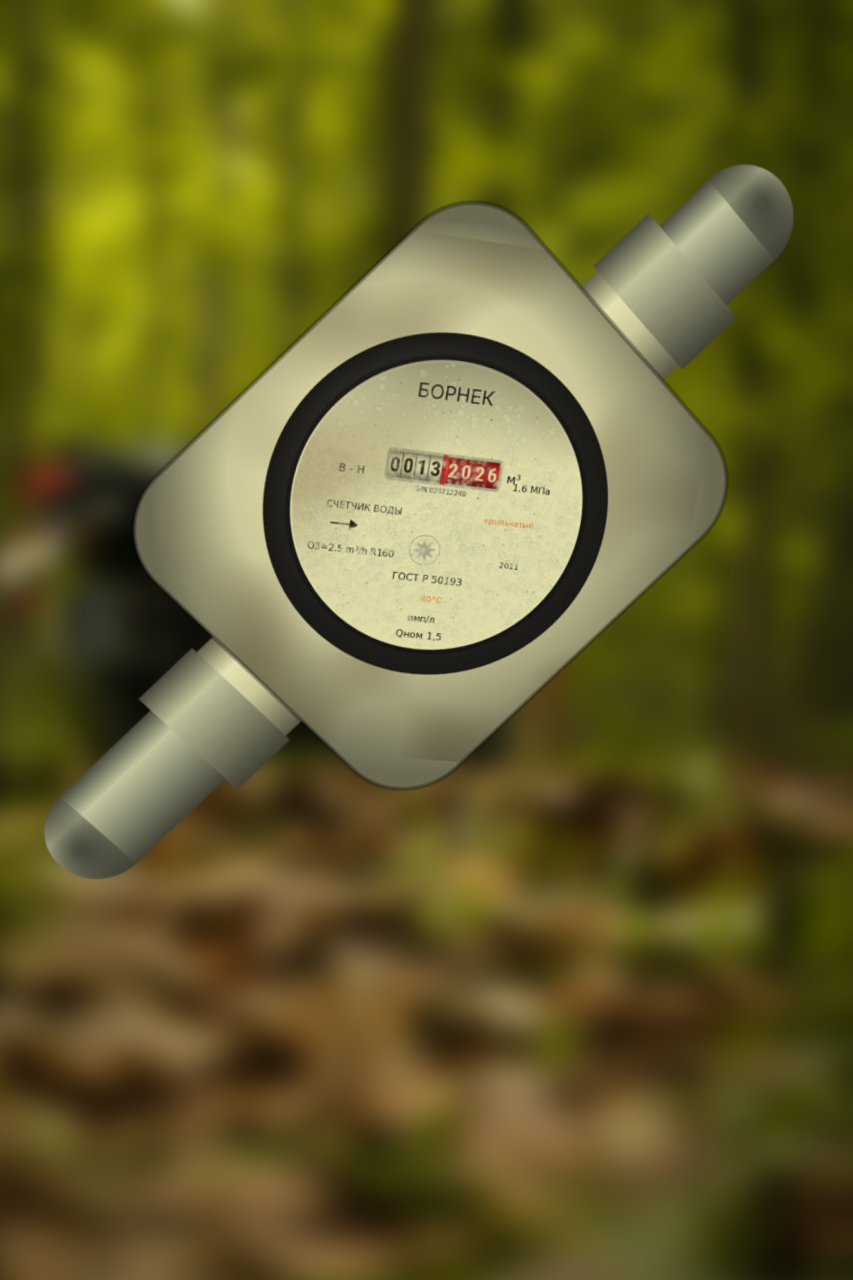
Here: 13.2026 m³
